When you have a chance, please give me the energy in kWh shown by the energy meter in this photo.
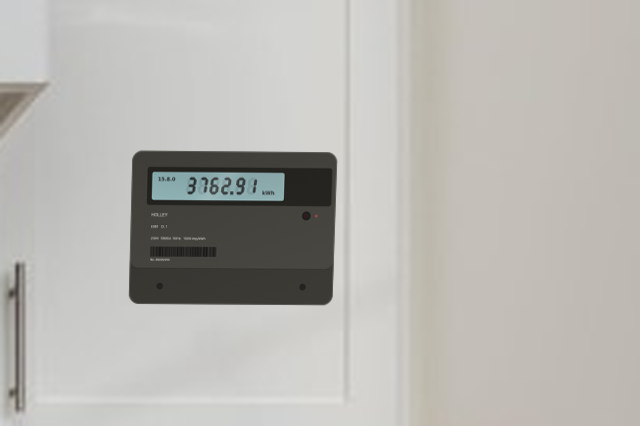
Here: 3762.91 kWh
